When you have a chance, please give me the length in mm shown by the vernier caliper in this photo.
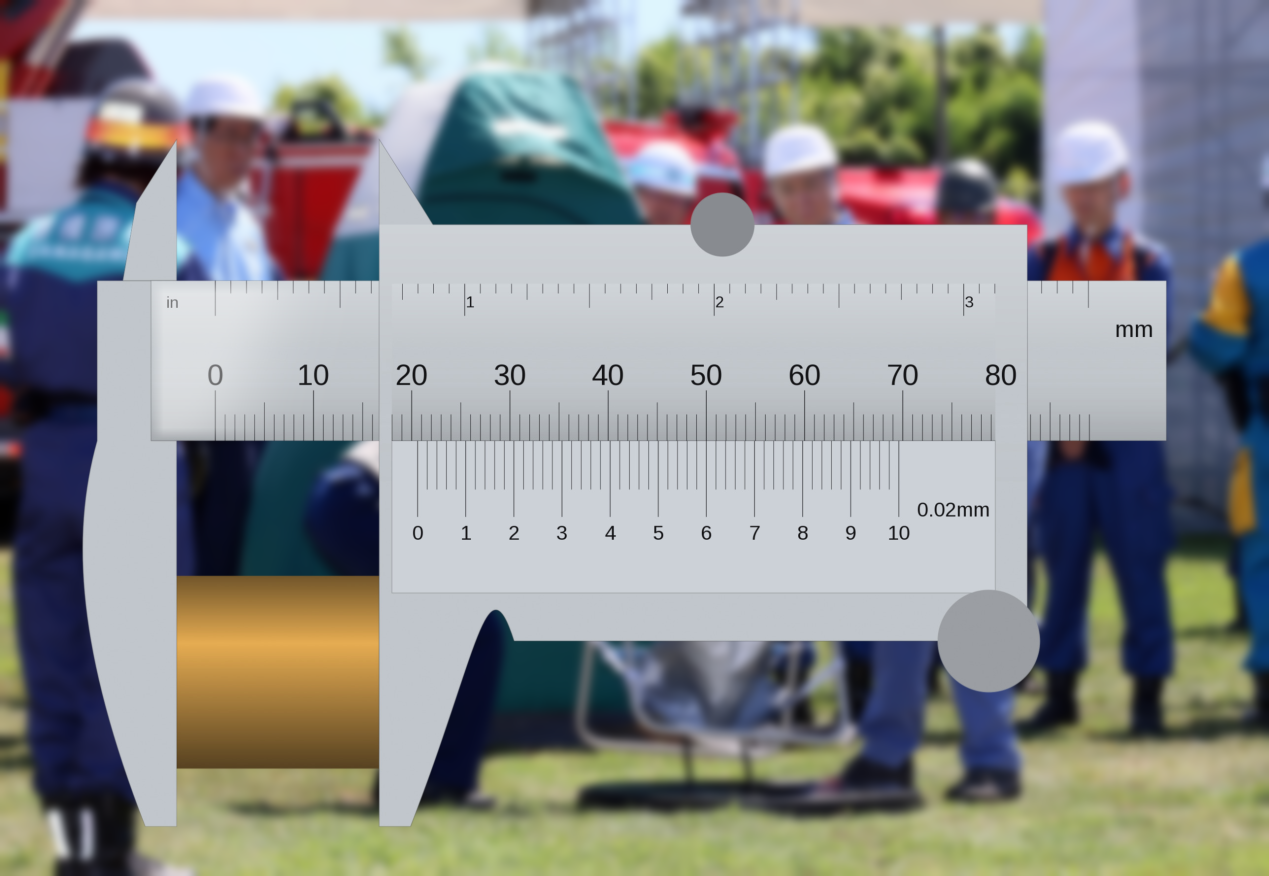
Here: 20.6 mm
